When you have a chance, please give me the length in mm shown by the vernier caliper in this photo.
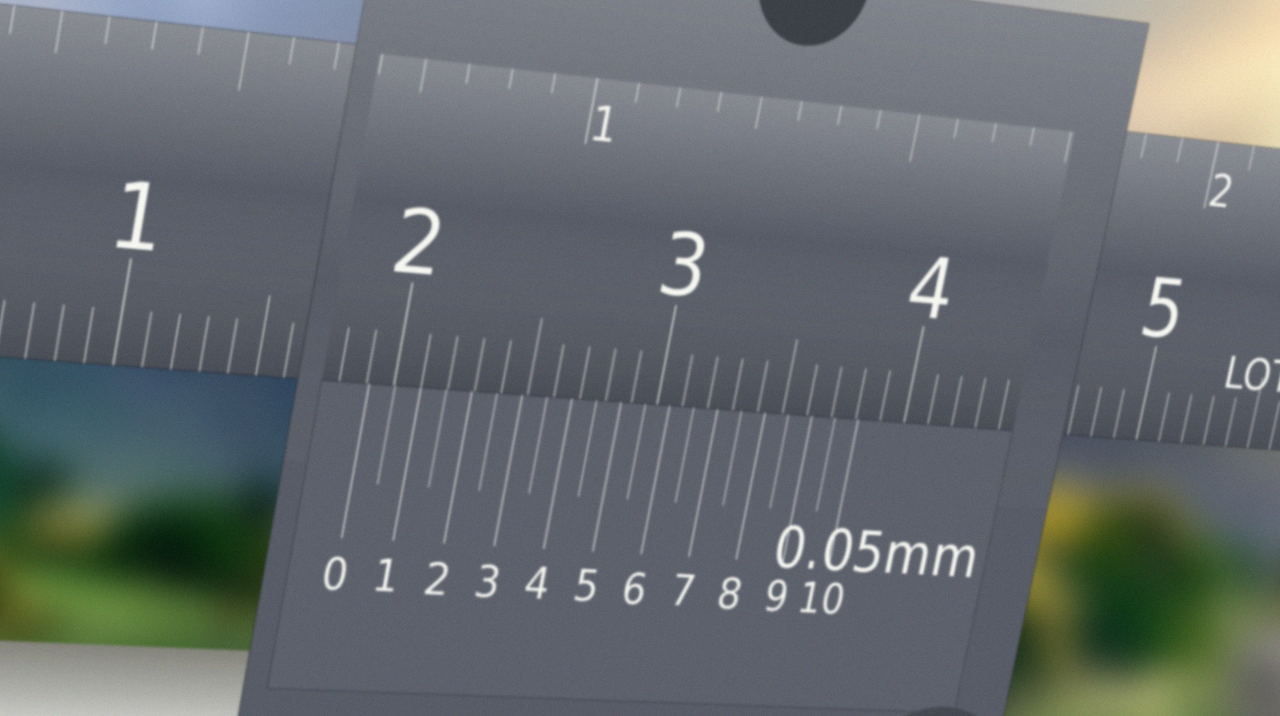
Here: 19.1 mm
